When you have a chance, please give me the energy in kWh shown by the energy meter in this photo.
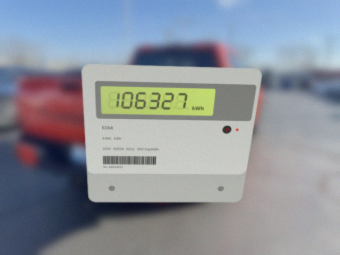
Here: 106327 kWh
